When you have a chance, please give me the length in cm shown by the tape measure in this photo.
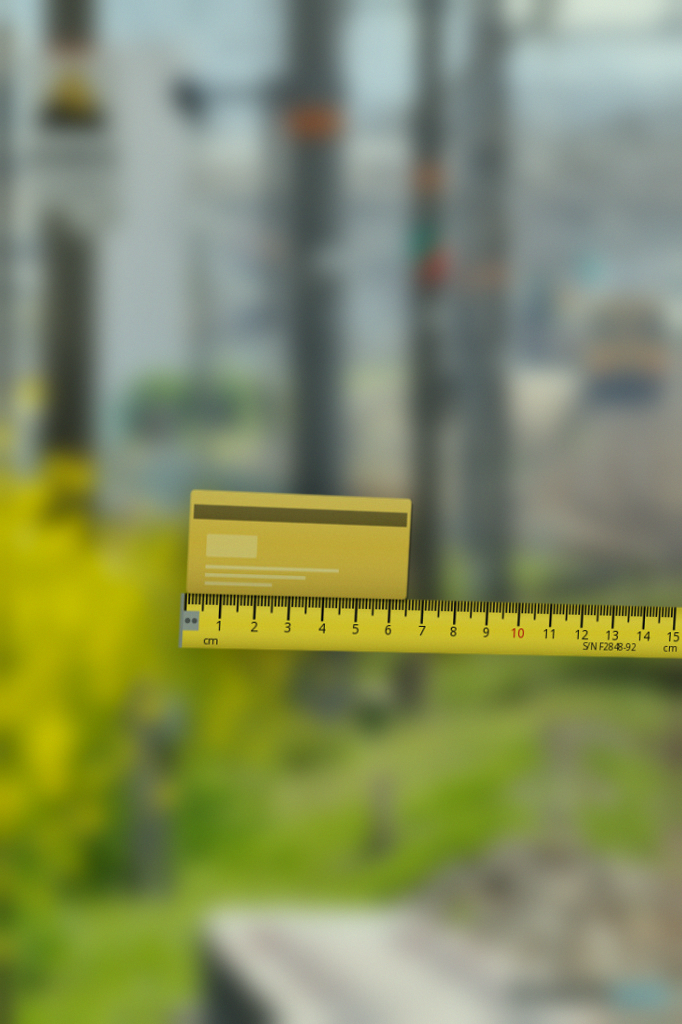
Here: 6.5 cm
